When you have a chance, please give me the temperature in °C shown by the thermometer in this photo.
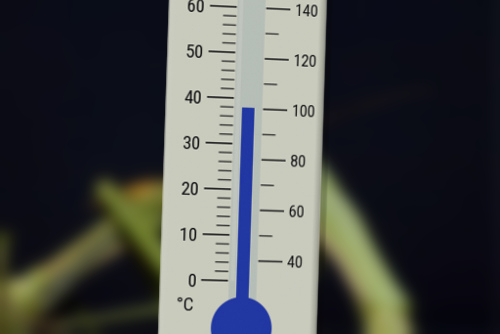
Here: 38 °C
